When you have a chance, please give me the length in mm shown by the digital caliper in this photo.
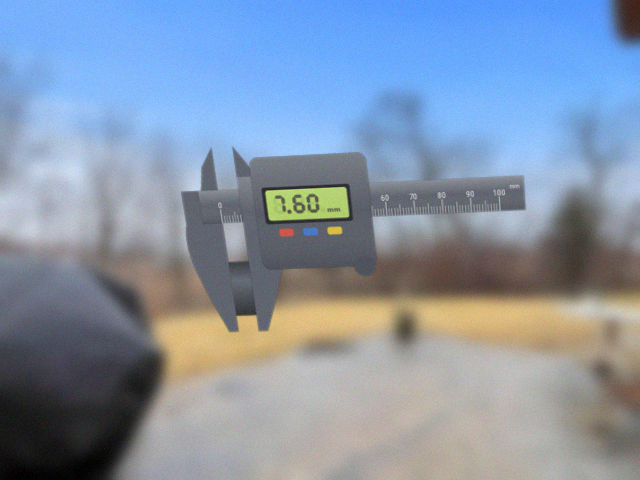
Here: 7.60 mm
